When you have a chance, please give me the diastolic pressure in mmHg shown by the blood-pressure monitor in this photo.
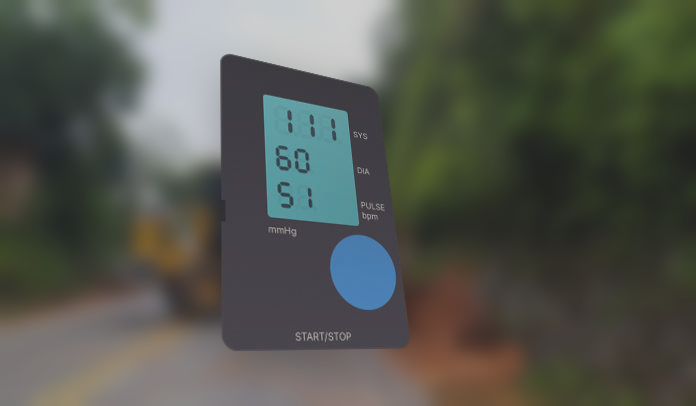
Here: 60 mmHg
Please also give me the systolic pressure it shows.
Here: 111 mmHg
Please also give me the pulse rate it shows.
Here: 51 bpm
